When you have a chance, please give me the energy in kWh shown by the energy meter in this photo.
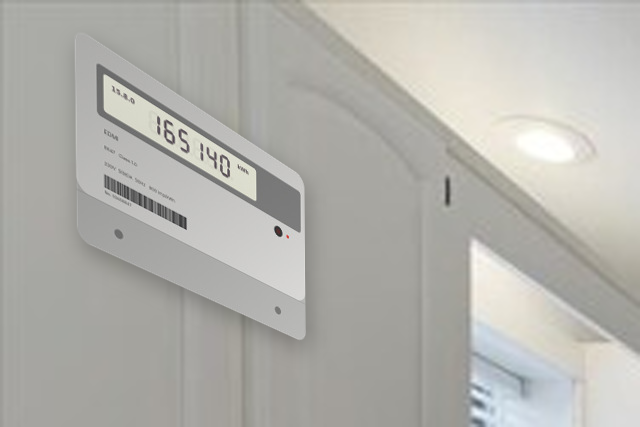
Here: 165140 kWh
